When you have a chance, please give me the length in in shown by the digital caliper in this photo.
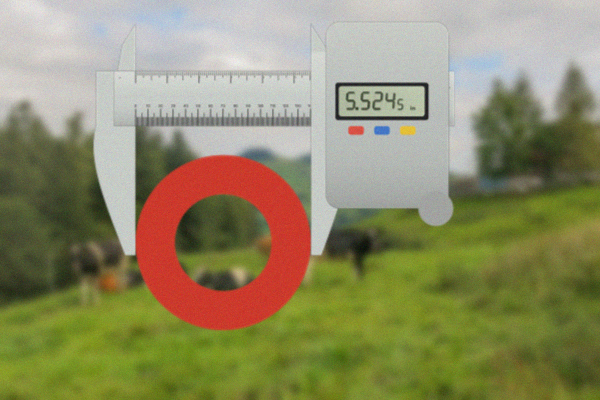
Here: 5.5245 in
